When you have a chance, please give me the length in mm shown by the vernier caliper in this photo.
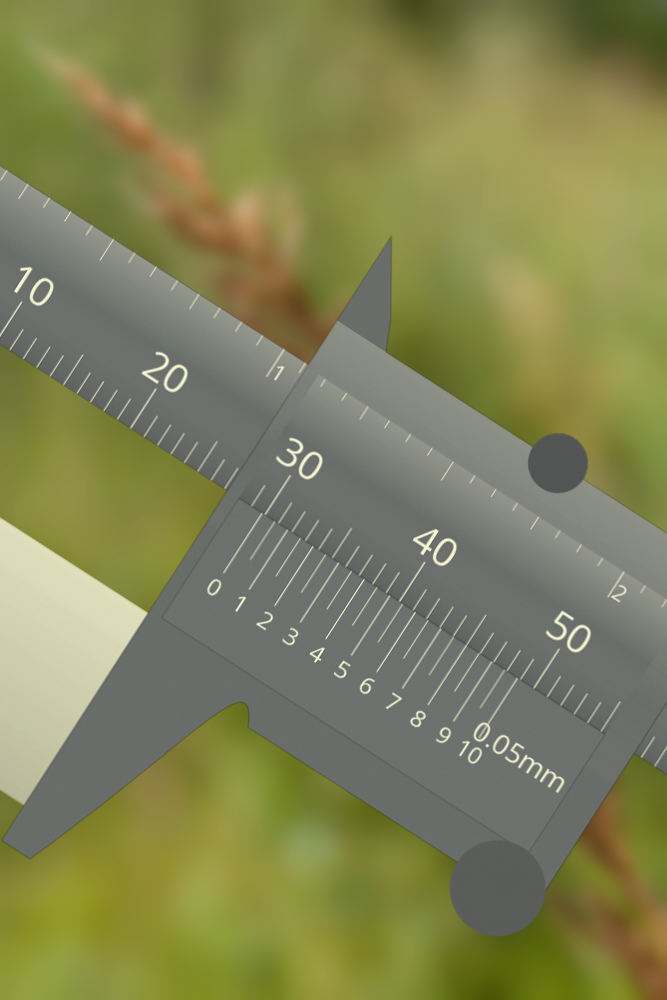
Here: 29.8 mm
